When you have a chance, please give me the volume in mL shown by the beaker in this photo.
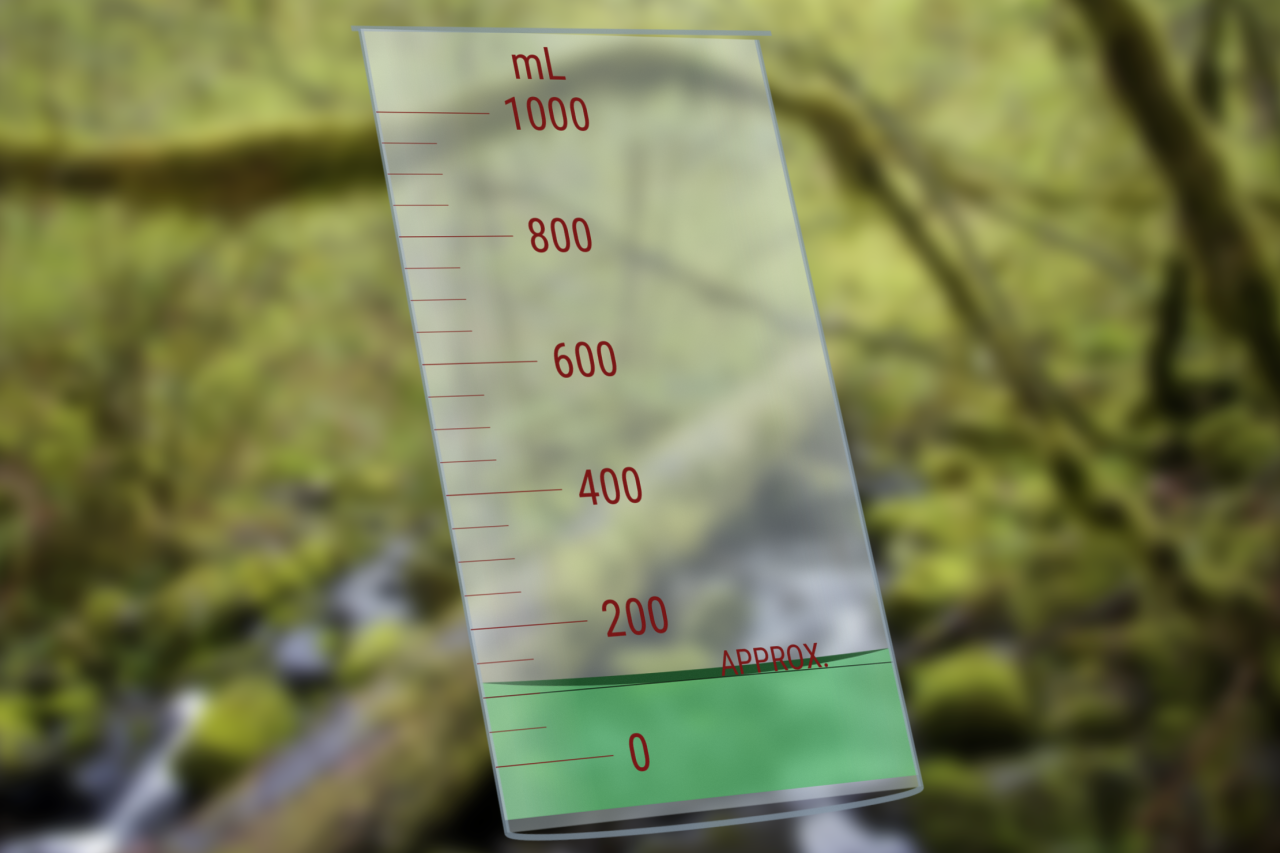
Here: 100 mL
